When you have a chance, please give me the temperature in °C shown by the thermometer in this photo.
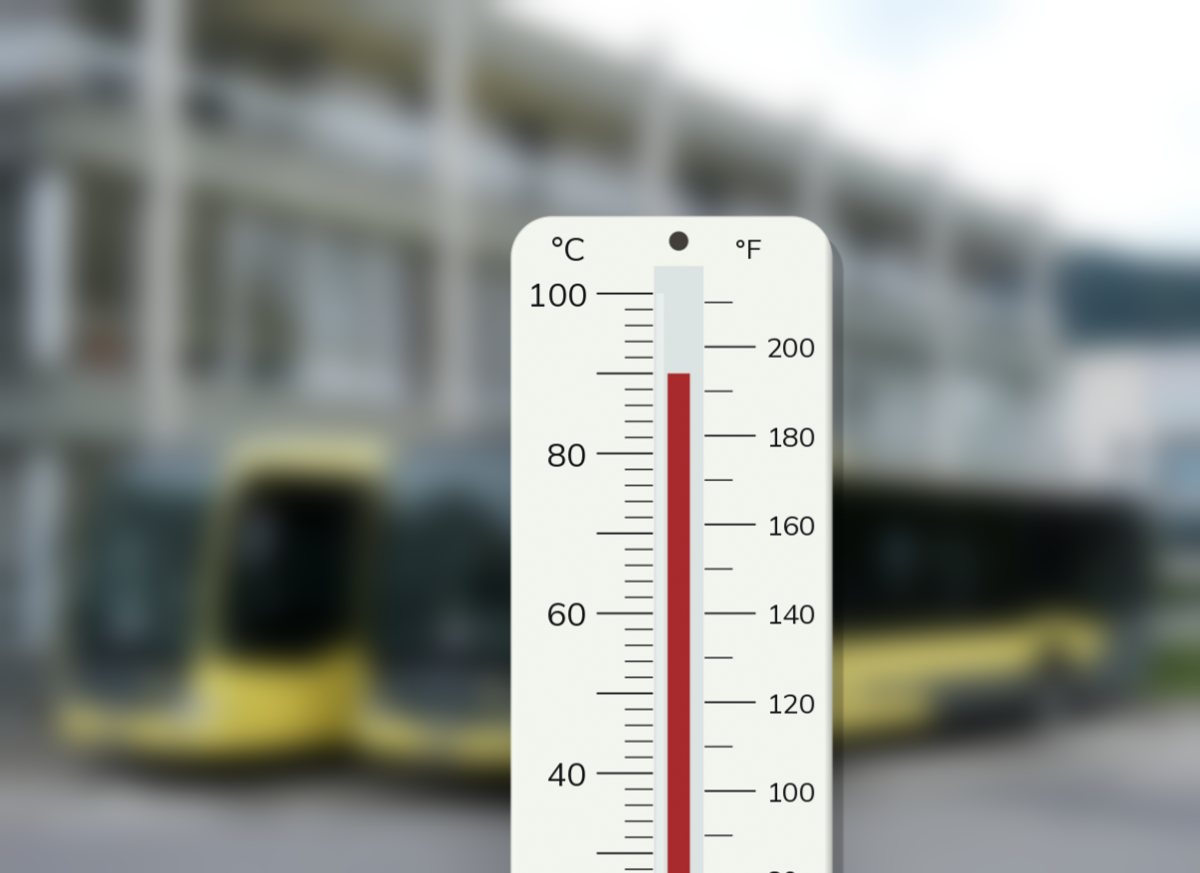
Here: 90 °C
